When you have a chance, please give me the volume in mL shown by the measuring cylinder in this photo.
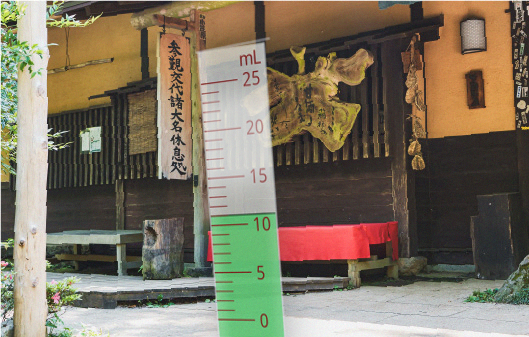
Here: 11 mL
